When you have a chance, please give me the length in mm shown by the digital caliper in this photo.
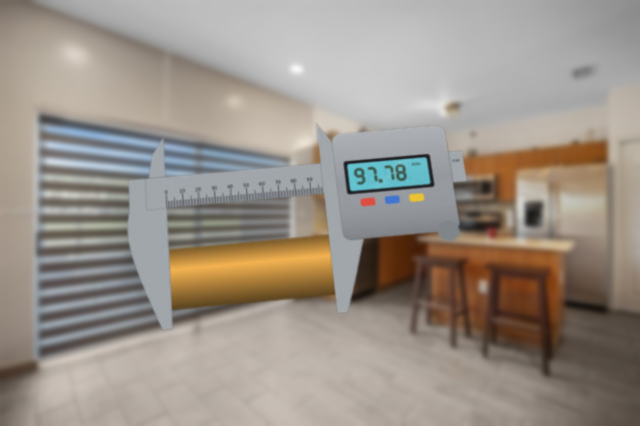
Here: 97.78 mm
